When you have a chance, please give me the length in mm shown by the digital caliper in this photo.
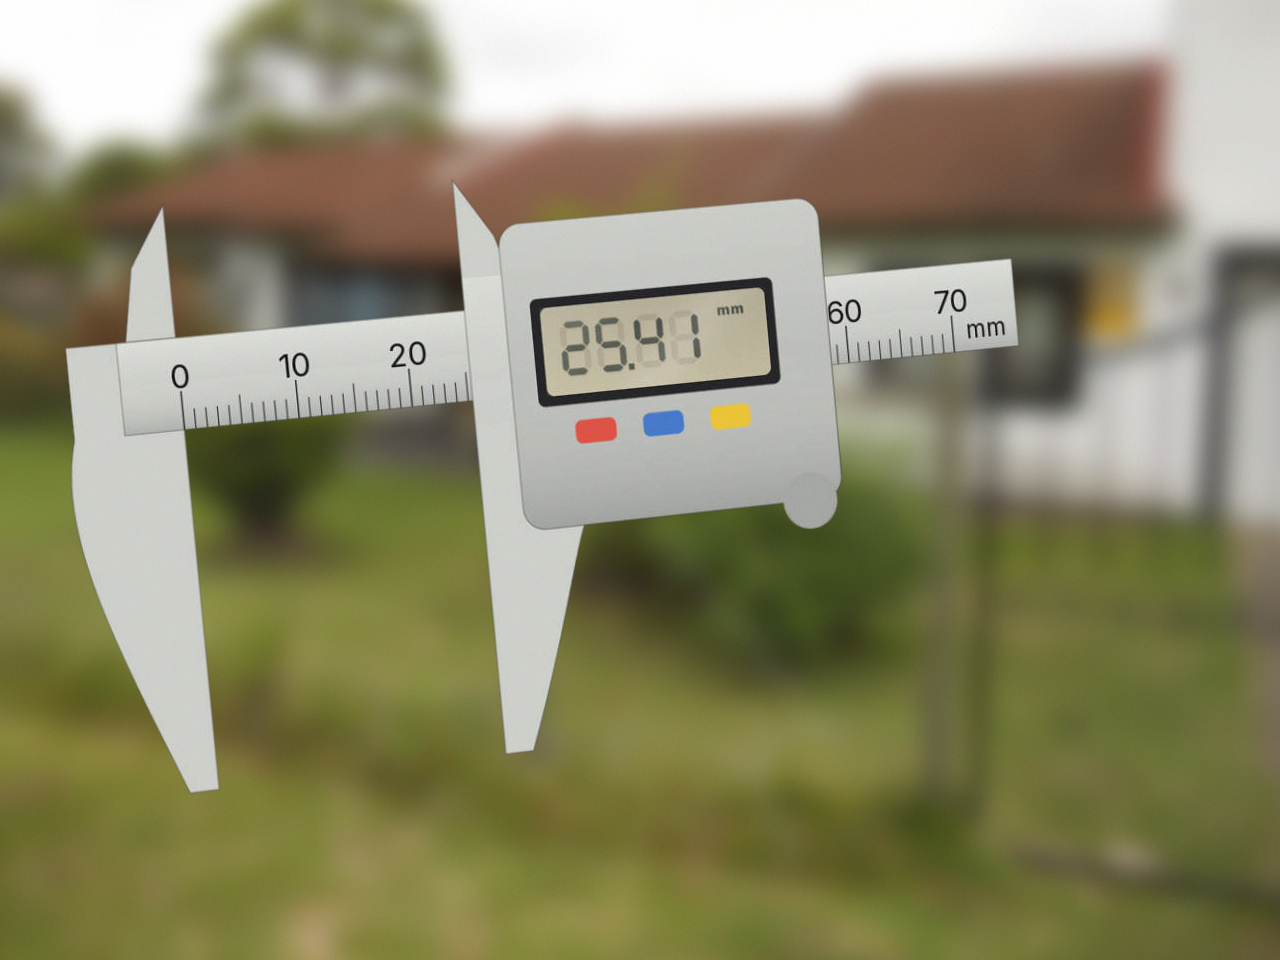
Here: 25.41 mm
